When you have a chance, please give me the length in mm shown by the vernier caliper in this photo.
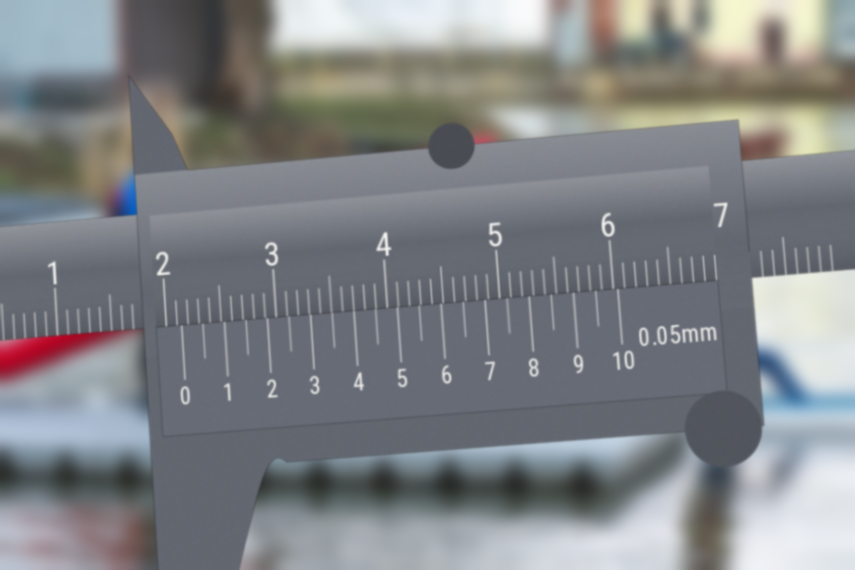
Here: 21.4 mm
